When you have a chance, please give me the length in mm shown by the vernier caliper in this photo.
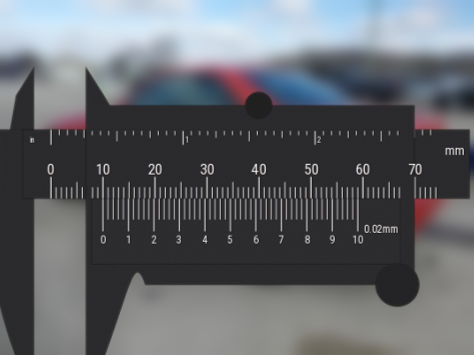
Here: 10.0 mm
